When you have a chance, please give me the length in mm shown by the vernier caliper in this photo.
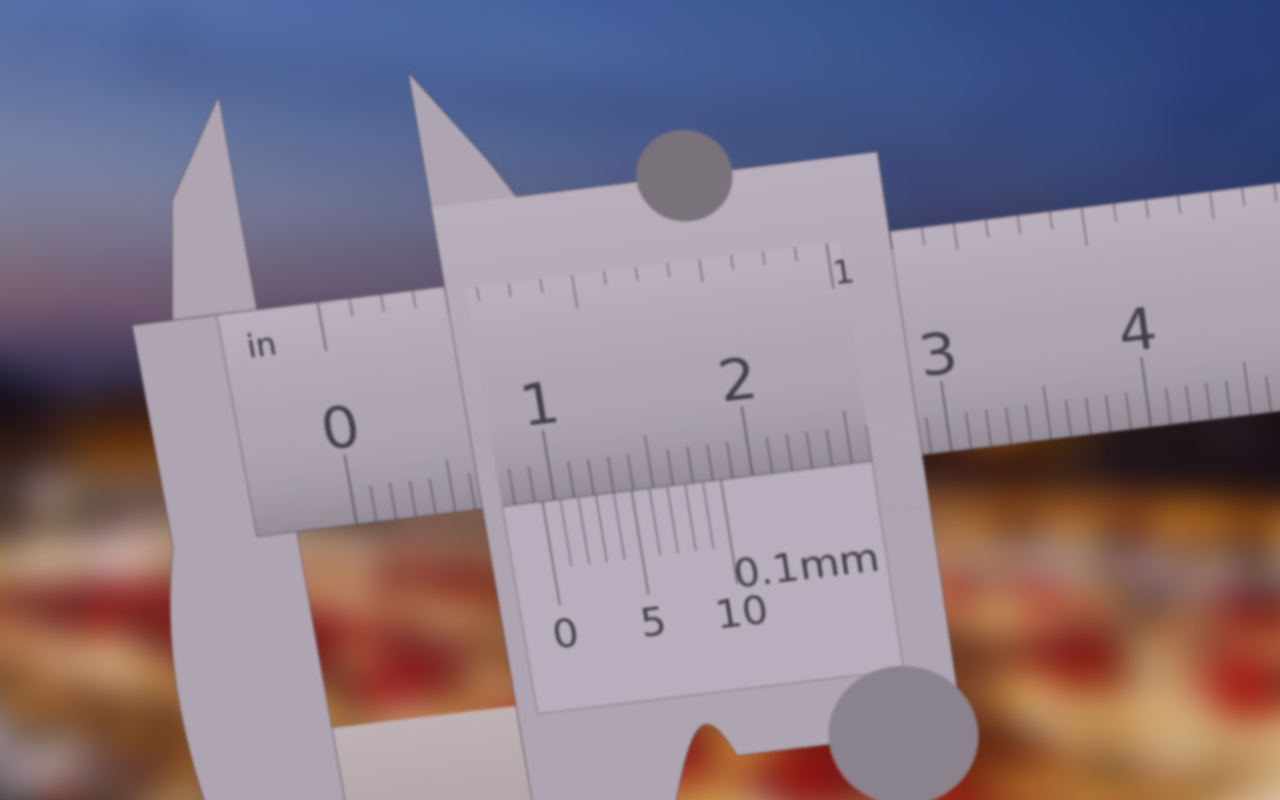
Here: 9.4 mm
